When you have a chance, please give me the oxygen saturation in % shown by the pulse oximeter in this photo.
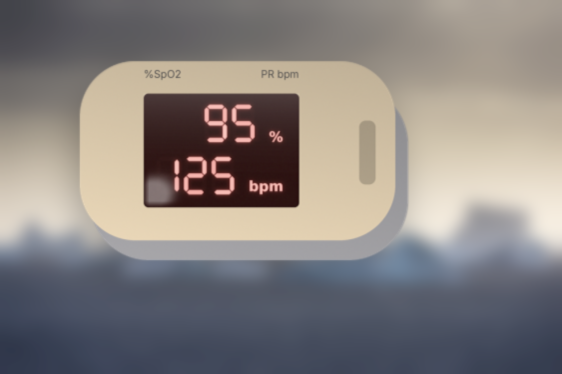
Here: 95 %
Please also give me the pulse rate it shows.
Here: 125 bpm
